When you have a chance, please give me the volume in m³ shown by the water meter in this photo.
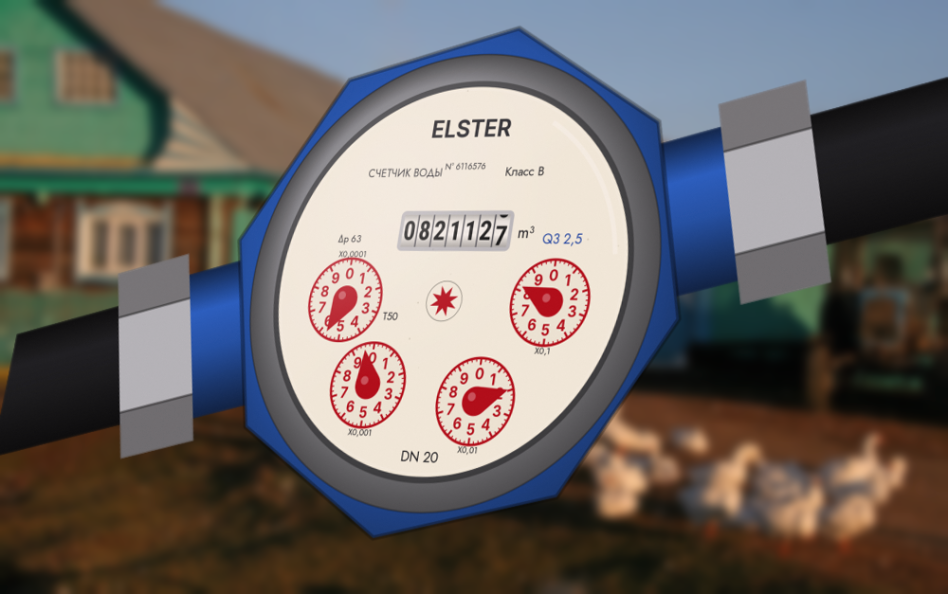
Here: 821126.8195 m³
